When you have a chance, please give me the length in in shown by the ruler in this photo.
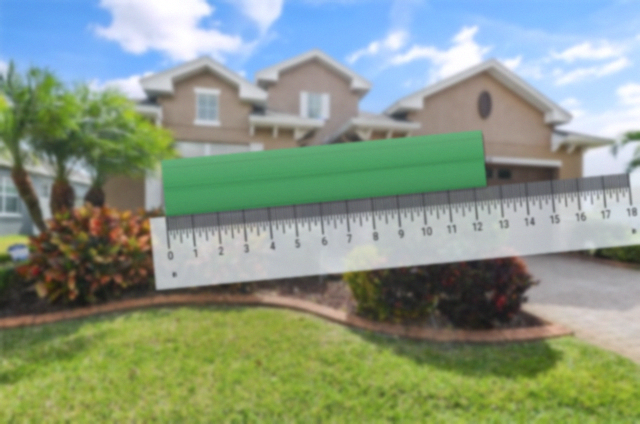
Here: 12.5 in
